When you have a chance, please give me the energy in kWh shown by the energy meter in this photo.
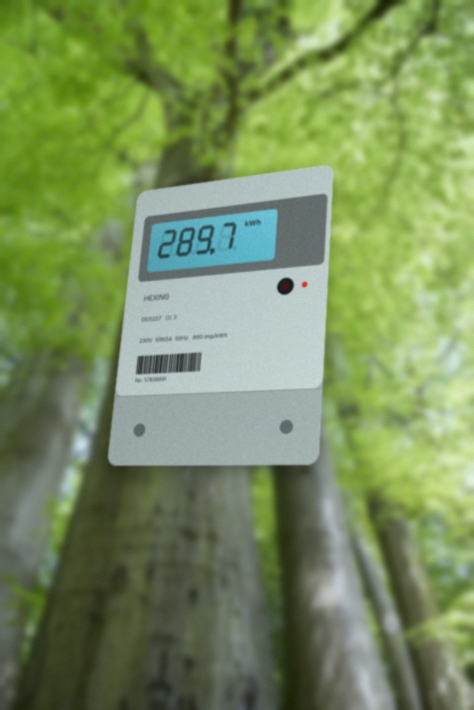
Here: 289.7 kWh
